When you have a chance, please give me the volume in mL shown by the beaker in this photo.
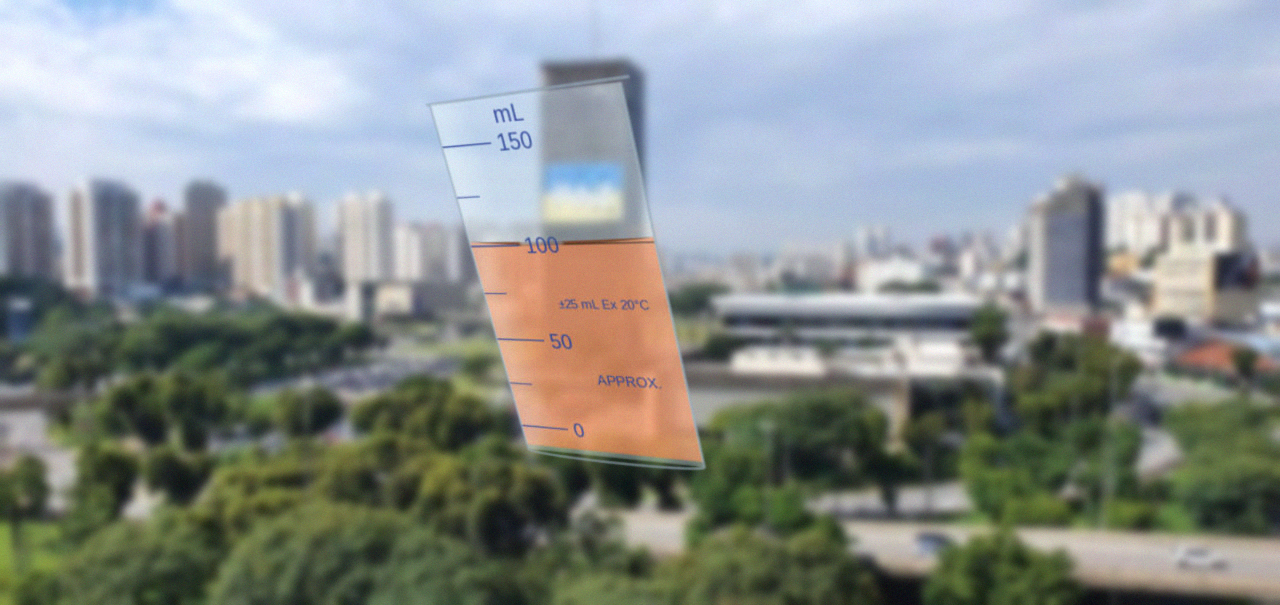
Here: 100 mL
